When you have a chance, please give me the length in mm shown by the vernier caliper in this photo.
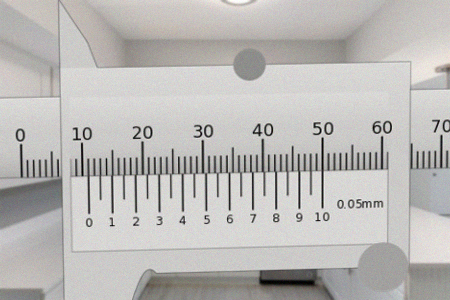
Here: 11.0 mm
